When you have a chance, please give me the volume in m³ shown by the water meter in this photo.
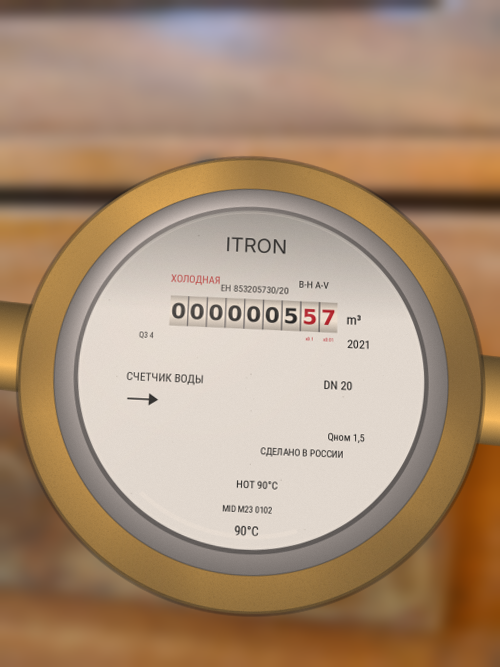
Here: 5.57 m³
